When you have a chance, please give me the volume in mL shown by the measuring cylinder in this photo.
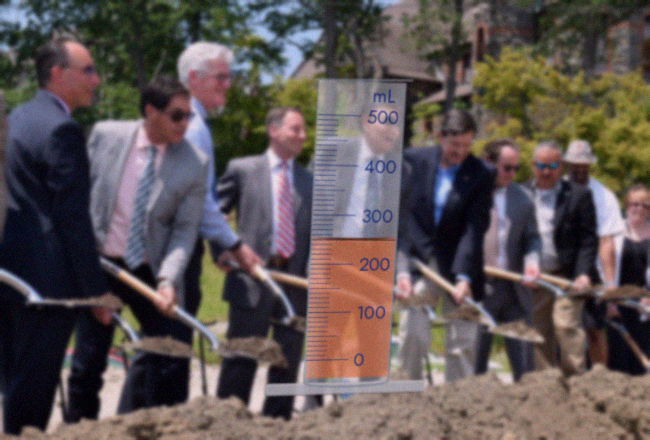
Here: 250 mL
